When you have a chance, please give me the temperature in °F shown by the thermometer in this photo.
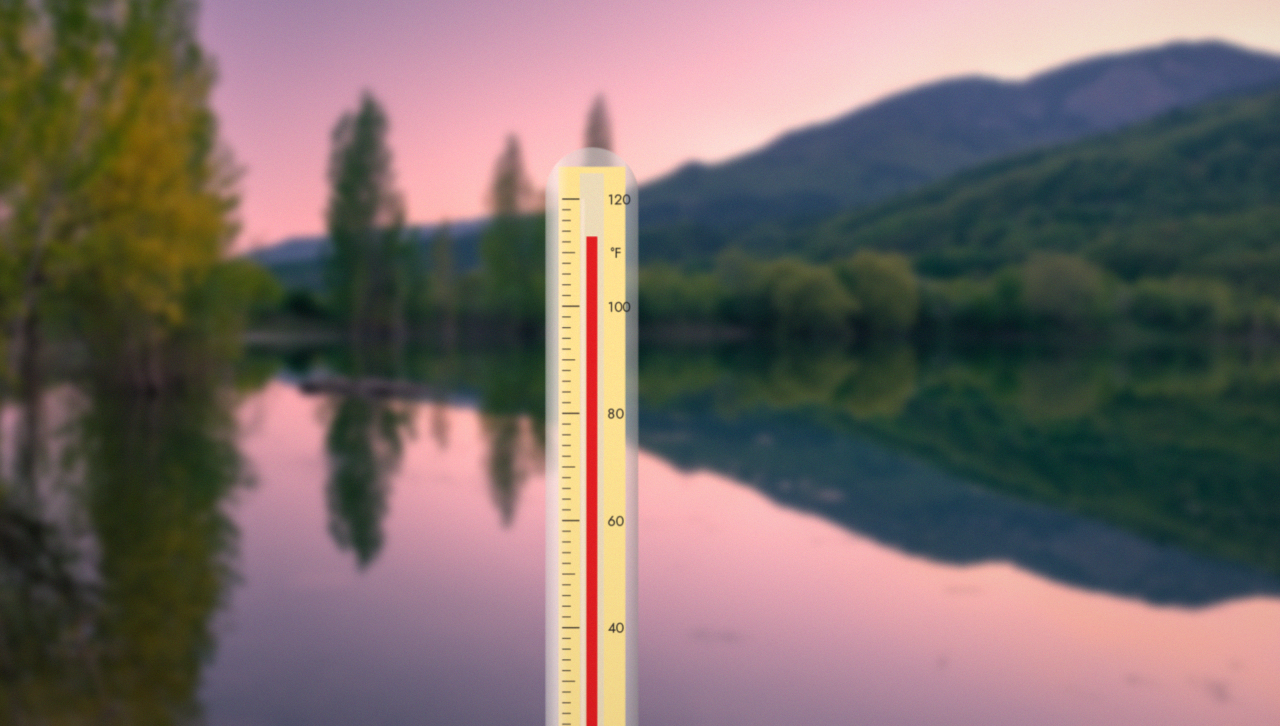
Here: 113 °F
